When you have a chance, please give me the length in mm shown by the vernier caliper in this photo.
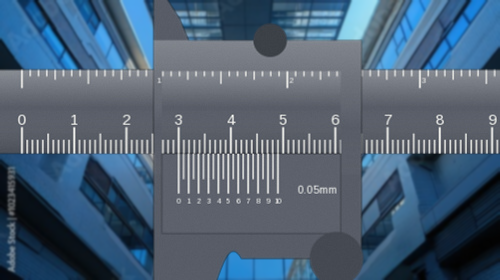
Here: 30.0 mm
